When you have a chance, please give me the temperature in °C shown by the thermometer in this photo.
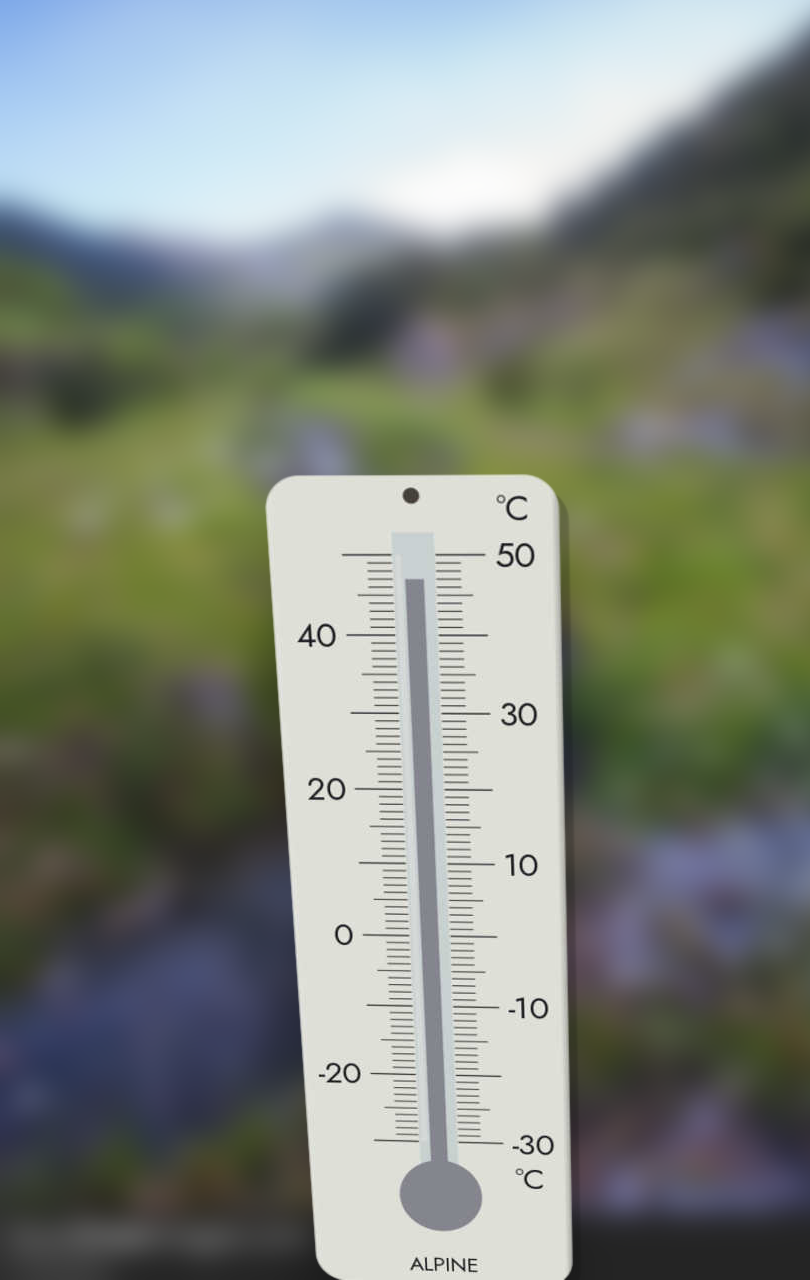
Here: 47 °C
